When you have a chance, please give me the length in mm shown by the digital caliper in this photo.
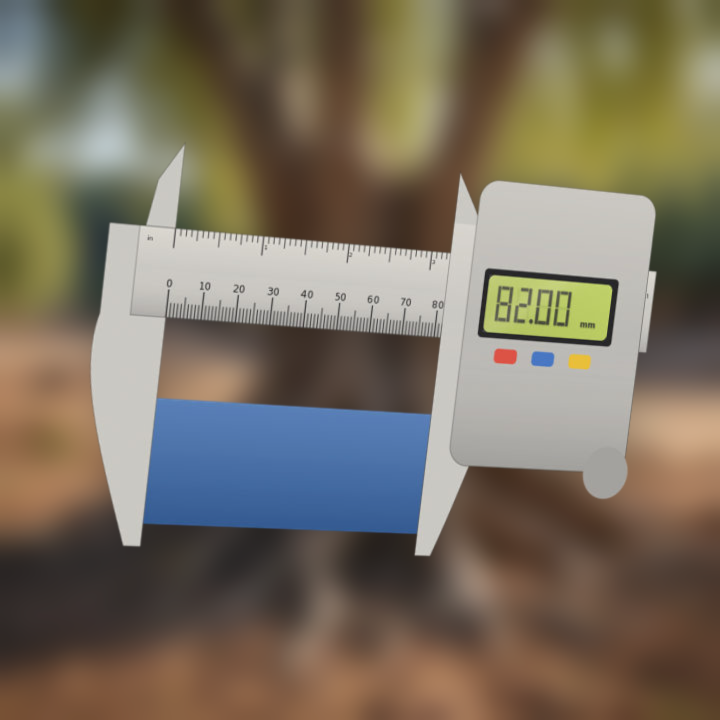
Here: 82.00 mm
